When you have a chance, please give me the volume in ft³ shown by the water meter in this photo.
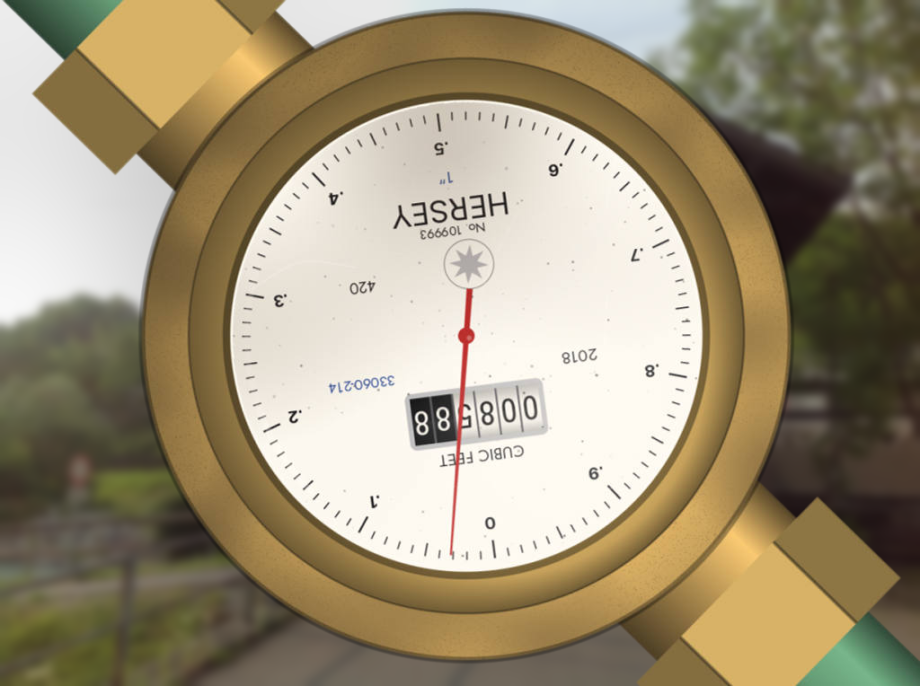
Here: 8588.03 ft³
